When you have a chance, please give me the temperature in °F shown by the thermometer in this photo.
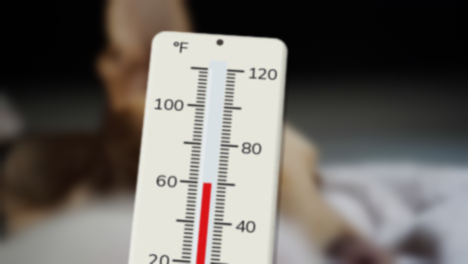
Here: 60 °F
